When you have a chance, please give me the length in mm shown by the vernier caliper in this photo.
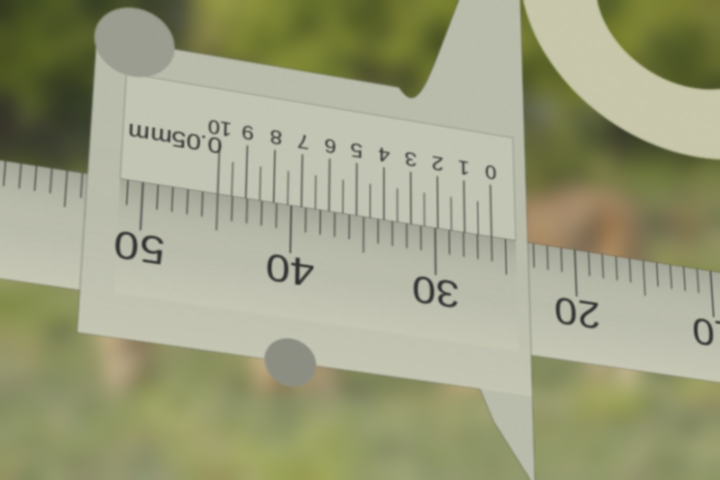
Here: 26.0 mm
